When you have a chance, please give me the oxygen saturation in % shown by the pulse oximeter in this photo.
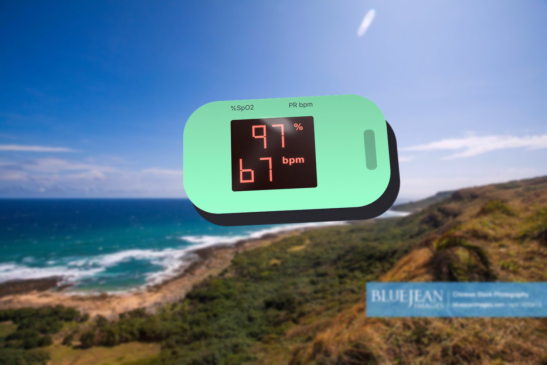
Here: 97 %
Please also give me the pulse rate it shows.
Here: 67 bpm
